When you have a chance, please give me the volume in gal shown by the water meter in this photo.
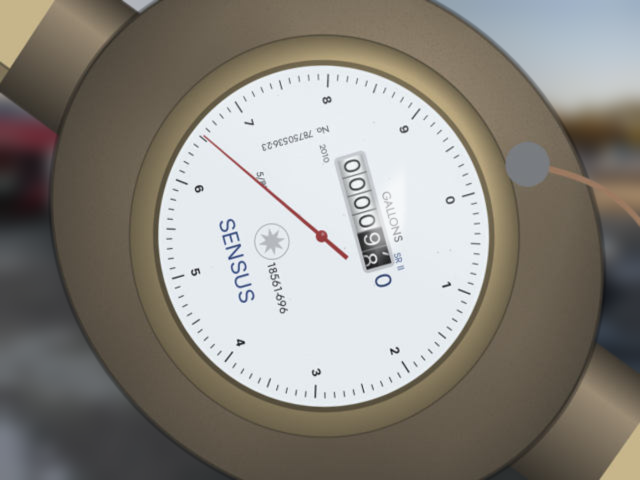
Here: 976.5 gal
